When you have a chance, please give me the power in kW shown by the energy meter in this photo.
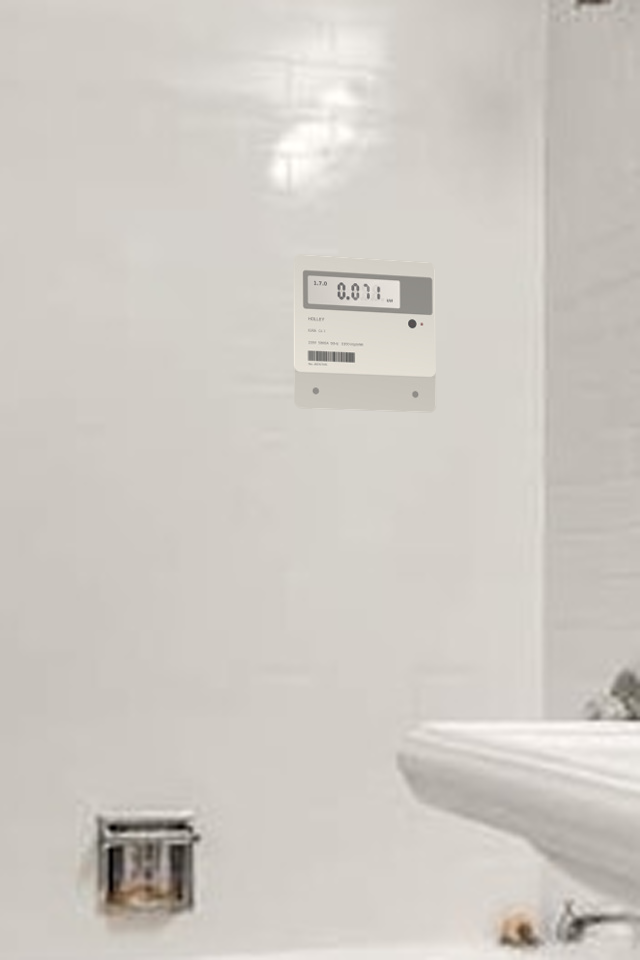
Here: 0.071 kW
